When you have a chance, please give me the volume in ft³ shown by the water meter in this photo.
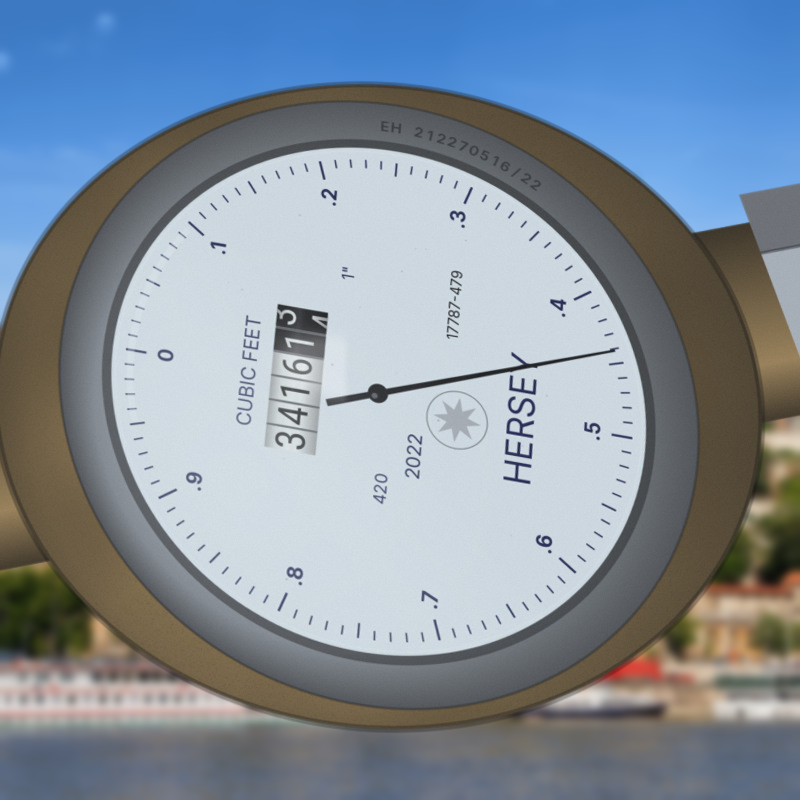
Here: 341613.44 ft³
